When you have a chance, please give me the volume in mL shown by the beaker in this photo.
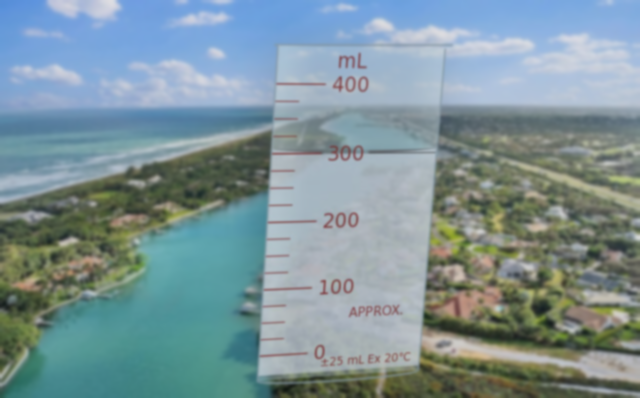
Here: 300 mL
